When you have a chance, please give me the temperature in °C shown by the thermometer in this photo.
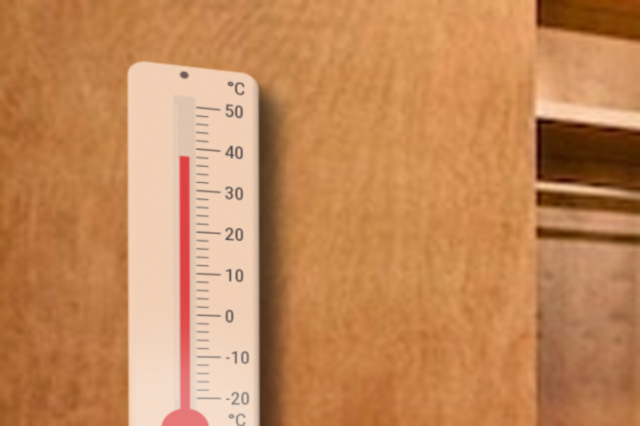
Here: 38 °C
